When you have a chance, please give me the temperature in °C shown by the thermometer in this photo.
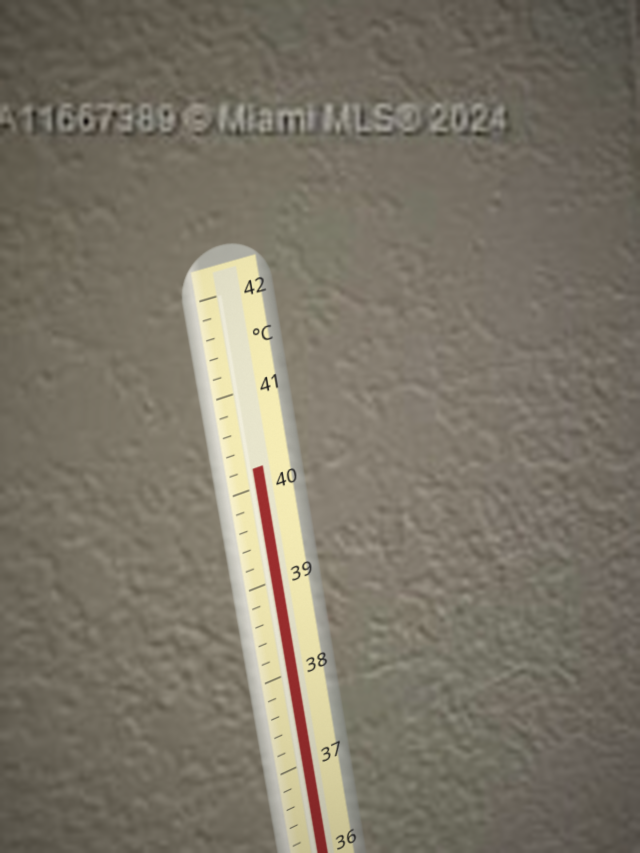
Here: 40.2 °C
